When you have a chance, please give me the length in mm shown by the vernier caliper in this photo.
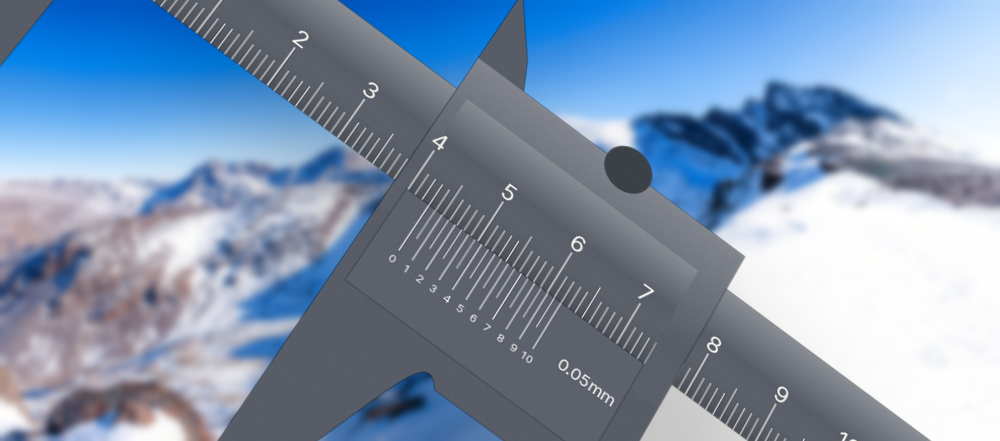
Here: 43.0 mm
